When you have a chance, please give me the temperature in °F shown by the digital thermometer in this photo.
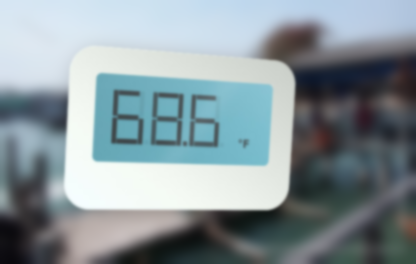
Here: 68.6 °F
